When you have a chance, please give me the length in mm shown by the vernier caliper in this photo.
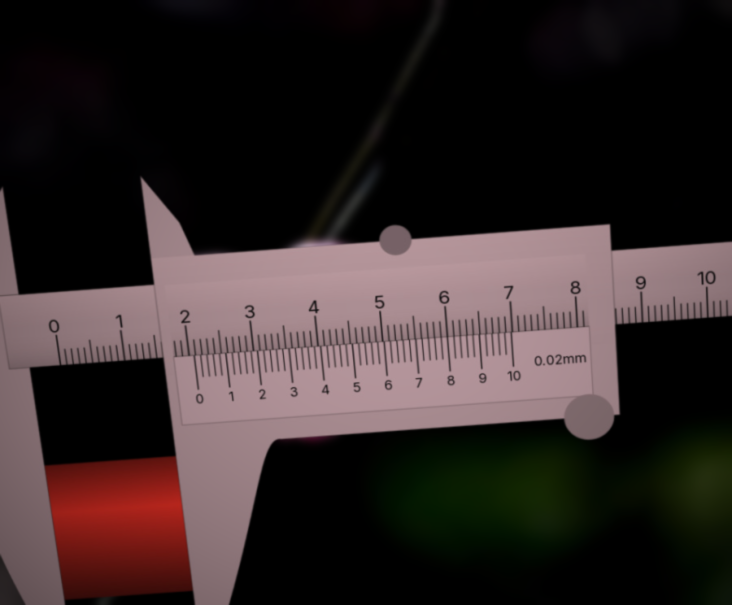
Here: 20.8 mm
